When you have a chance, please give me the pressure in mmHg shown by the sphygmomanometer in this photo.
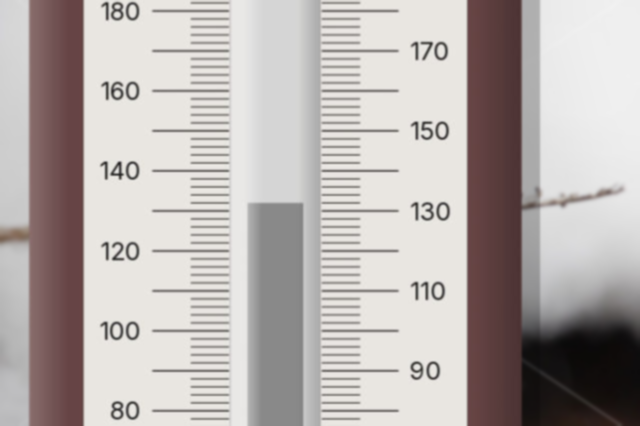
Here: 132 mmHg
